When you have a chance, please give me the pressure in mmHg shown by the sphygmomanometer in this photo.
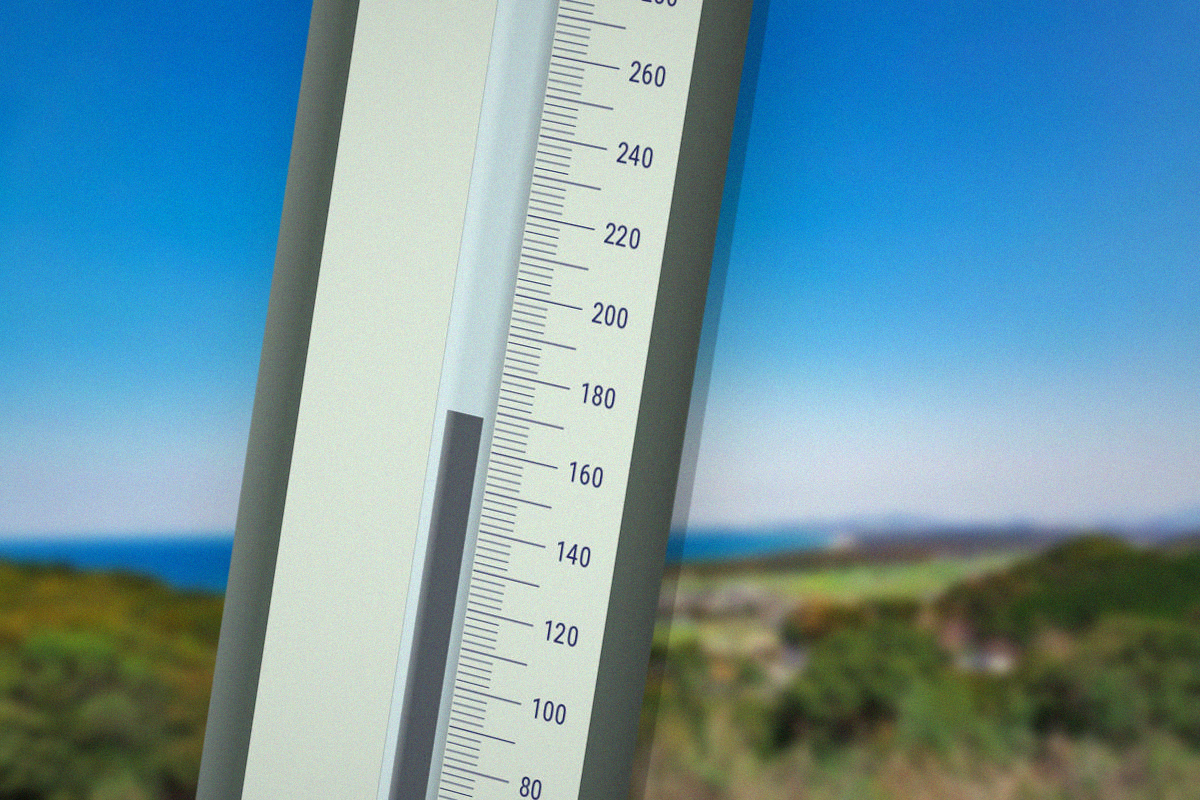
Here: 168 mmHg
